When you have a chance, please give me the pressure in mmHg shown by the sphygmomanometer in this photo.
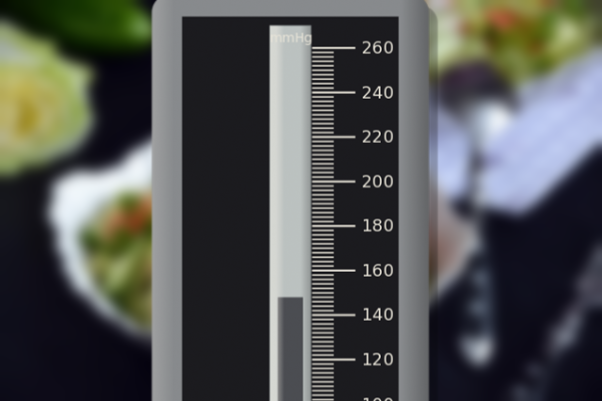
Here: 148 mmHg
